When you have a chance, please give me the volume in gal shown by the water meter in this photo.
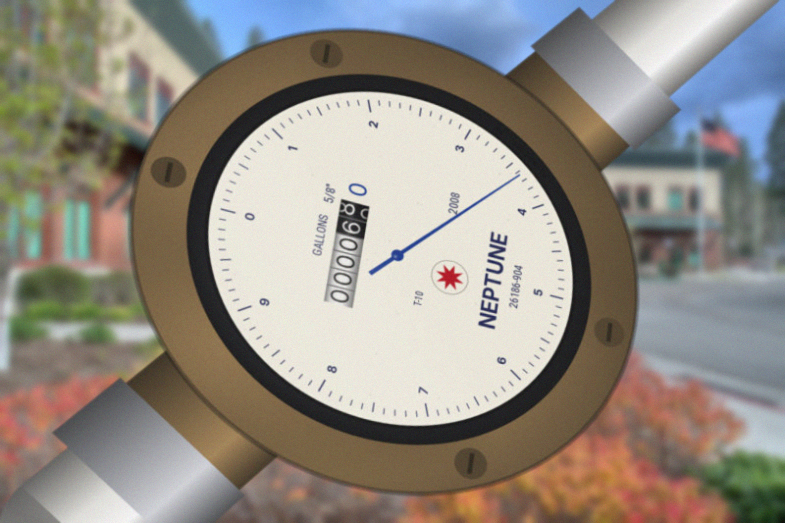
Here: 683.6 gal
